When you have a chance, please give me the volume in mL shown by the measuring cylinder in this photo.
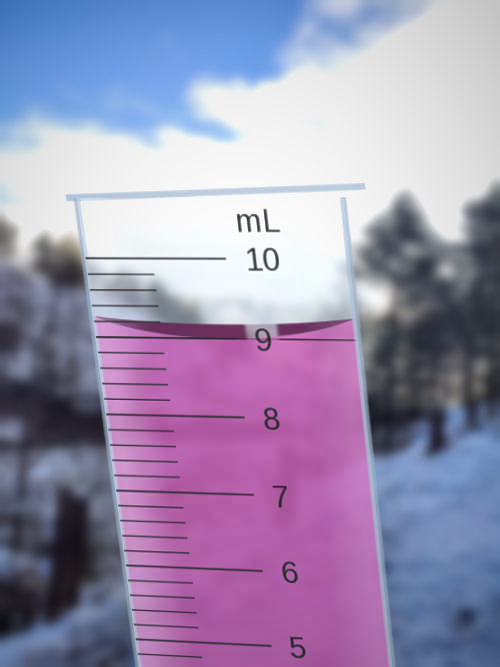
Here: 9 mL
